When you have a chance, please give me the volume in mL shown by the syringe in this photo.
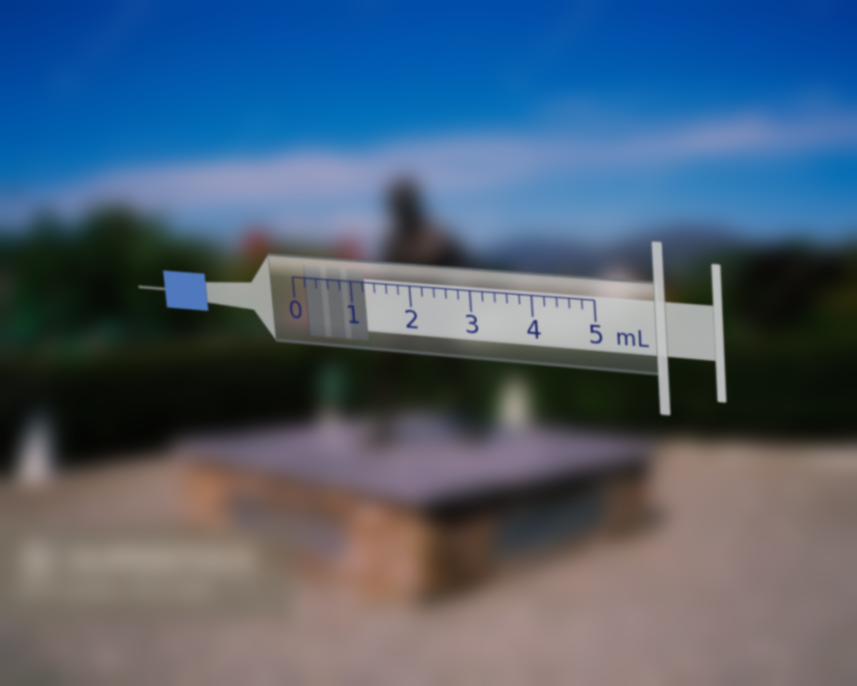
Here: 0.2 mL
